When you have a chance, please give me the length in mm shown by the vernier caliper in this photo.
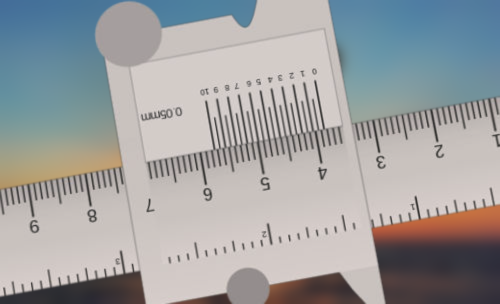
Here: 38.5 mm
